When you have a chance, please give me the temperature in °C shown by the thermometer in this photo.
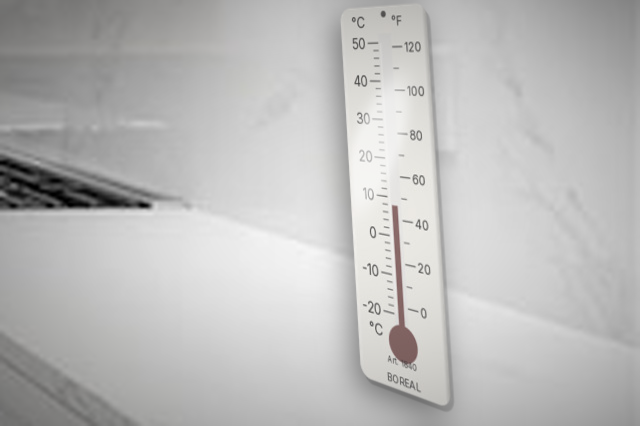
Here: 8 °C
